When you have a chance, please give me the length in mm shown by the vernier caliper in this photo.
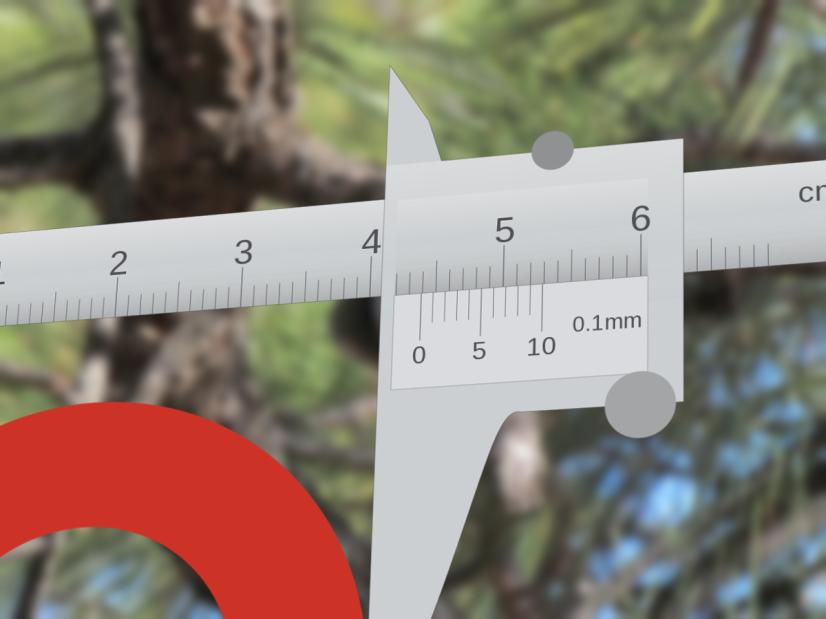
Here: 43.9 mm
